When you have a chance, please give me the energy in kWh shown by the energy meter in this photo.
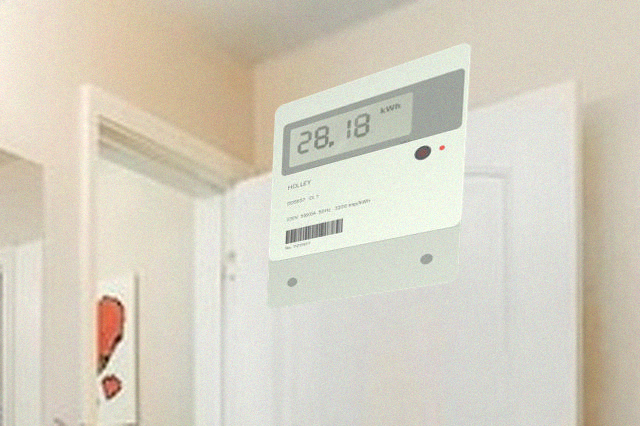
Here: 28.18 kWh
